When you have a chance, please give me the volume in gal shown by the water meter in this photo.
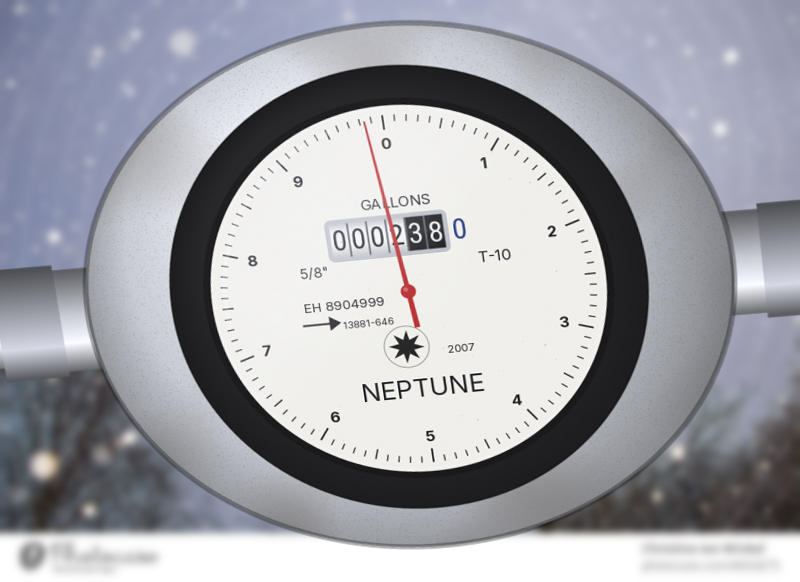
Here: 2379.8 gal
